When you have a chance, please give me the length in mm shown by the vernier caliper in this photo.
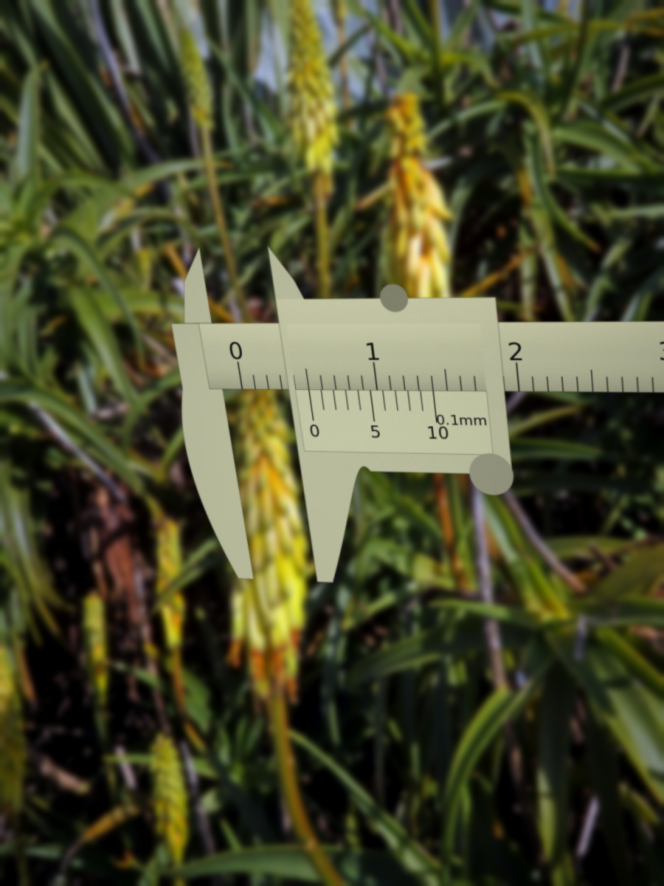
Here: 5.0 mm
